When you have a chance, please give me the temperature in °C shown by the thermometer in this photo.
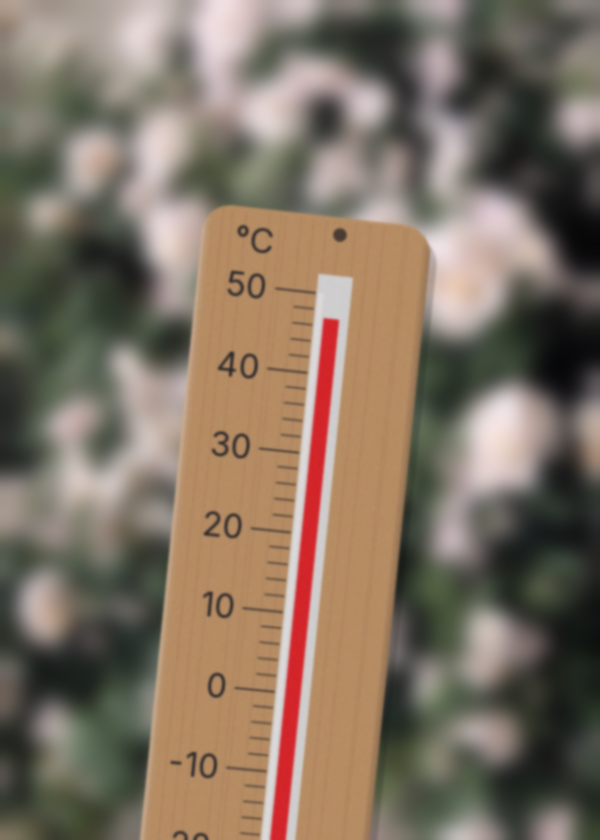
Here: 47 °C
